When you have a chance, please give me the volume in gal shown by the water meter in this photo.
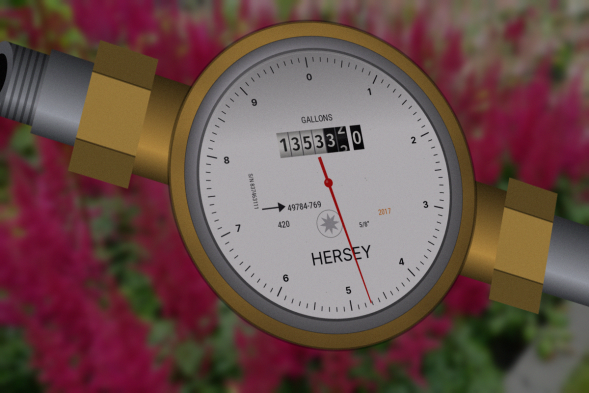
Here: 1353324.7 gal
